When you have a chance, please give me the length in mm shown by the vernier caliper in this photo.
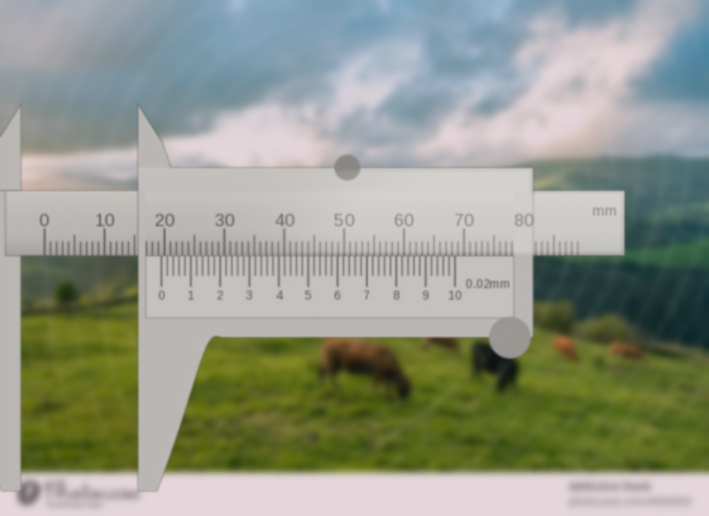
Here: 19.5 mm
